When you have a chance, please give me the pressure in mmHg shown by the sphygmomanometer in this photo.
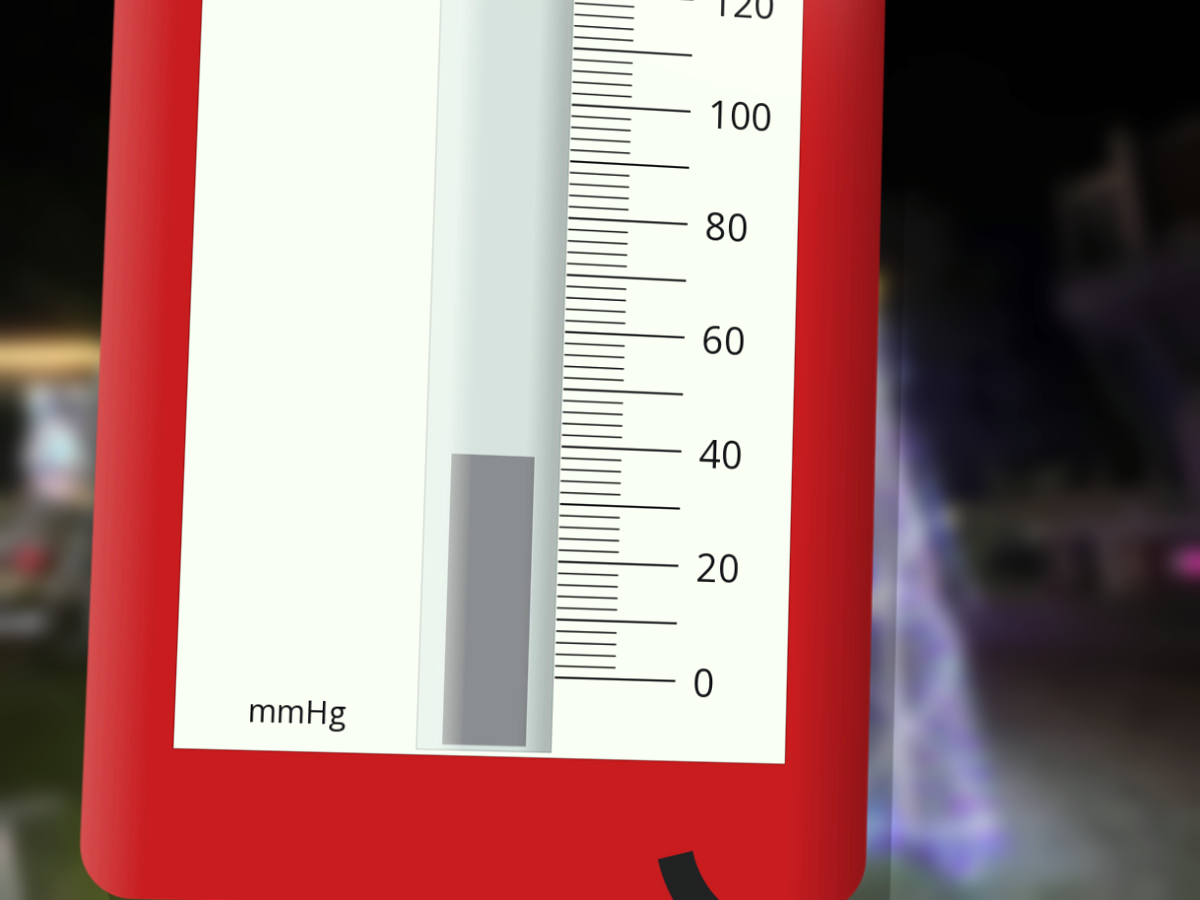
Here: 38 mmHg
